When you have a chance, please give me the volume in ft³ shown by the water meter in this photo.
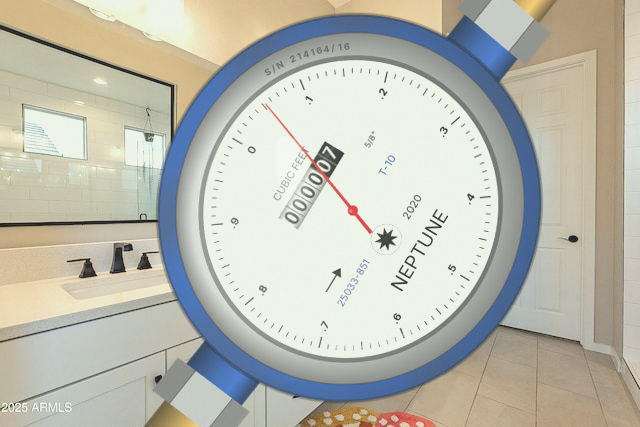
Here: 7.05 ft³
